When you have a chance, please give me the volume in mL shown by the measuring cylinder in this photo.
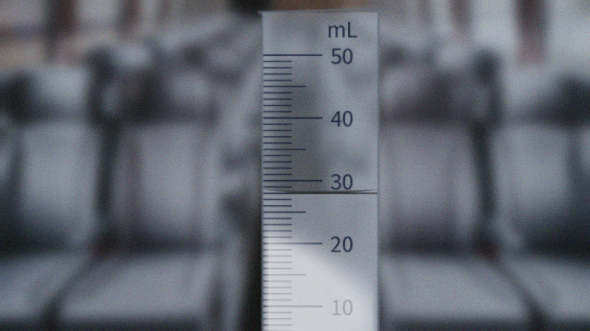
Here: 28 mL
